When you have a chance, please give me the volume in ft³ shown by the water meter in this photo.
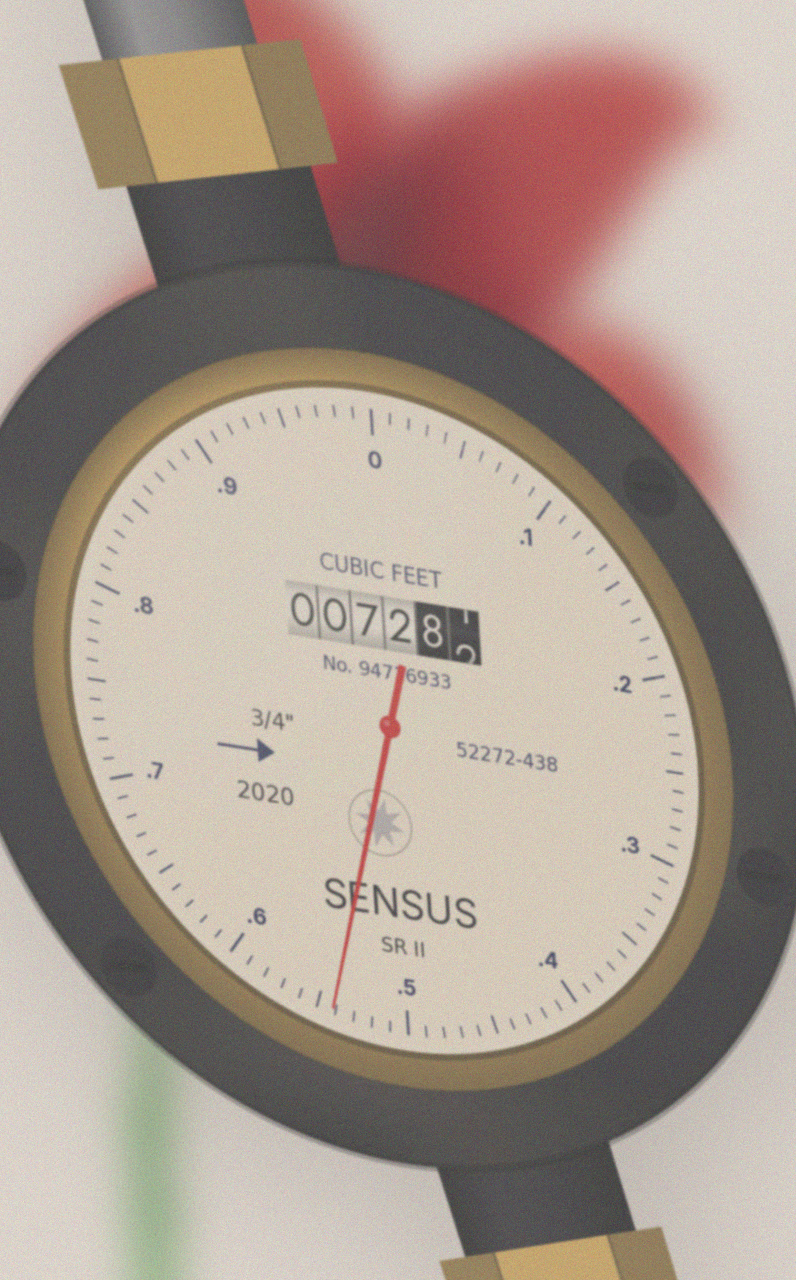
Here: 7281.54 ft³
